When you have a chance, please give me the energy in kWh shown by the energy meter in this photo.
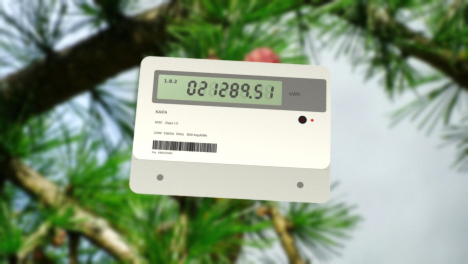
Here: 21289.51 kWh
